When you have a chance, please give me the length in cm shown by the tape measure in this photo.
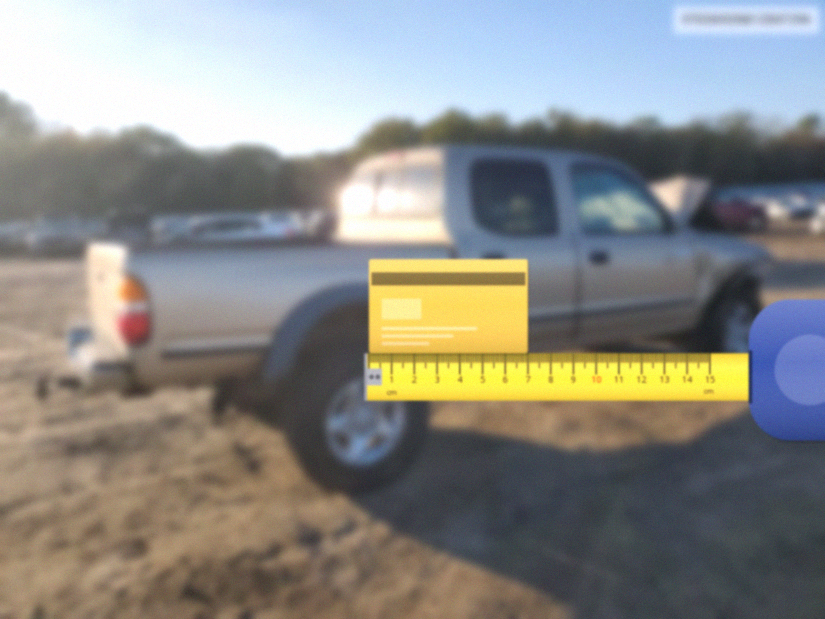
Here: 7 cm
